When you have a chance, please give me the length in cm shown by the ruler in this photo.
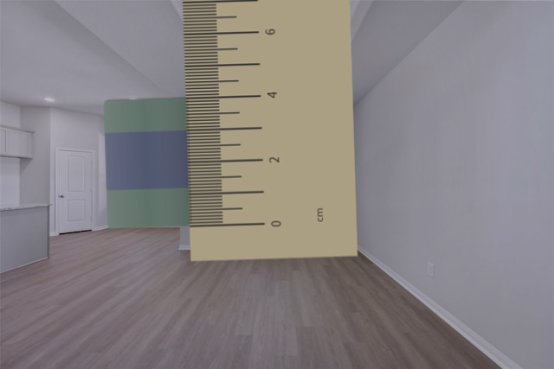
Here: 4 cm
